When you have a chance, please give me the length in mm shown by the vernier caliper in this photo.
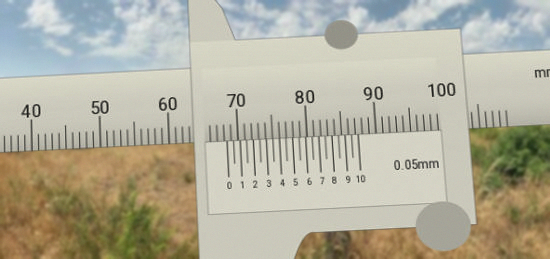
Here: 68.4 mm
